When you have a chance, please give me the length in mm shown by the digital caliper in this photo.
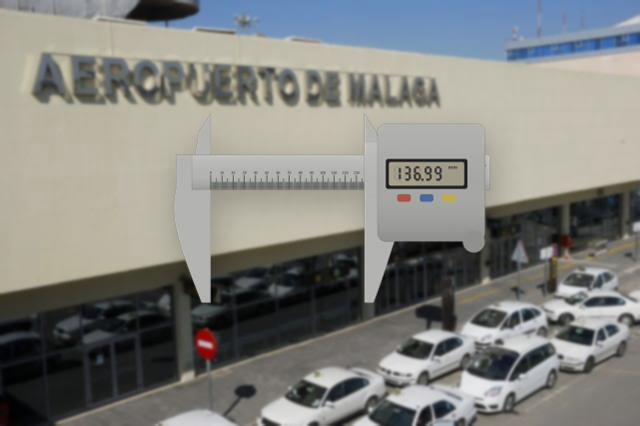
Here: 136.99 mm
